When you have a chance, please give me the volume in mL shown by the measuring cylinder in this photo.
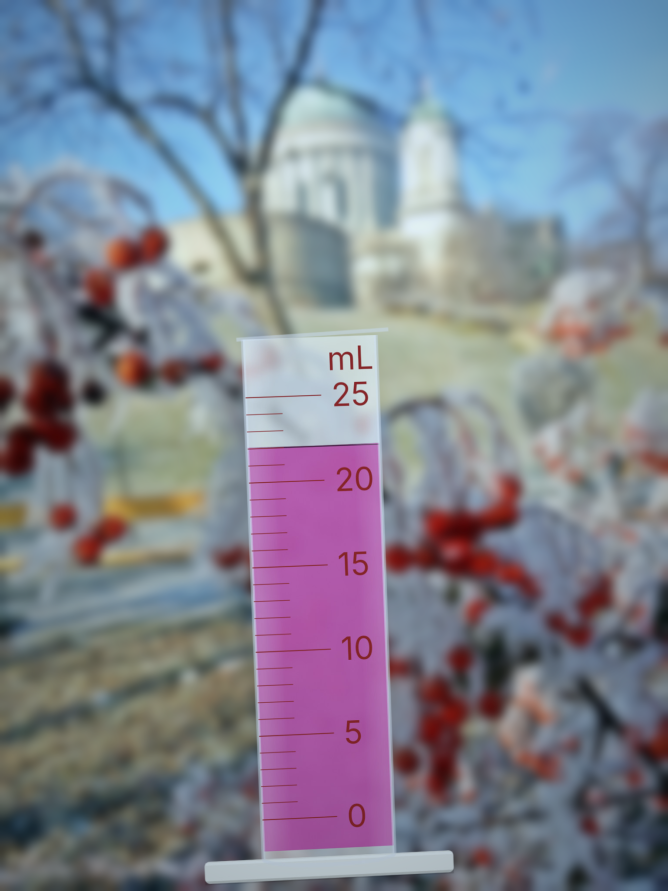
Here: 22 mL
